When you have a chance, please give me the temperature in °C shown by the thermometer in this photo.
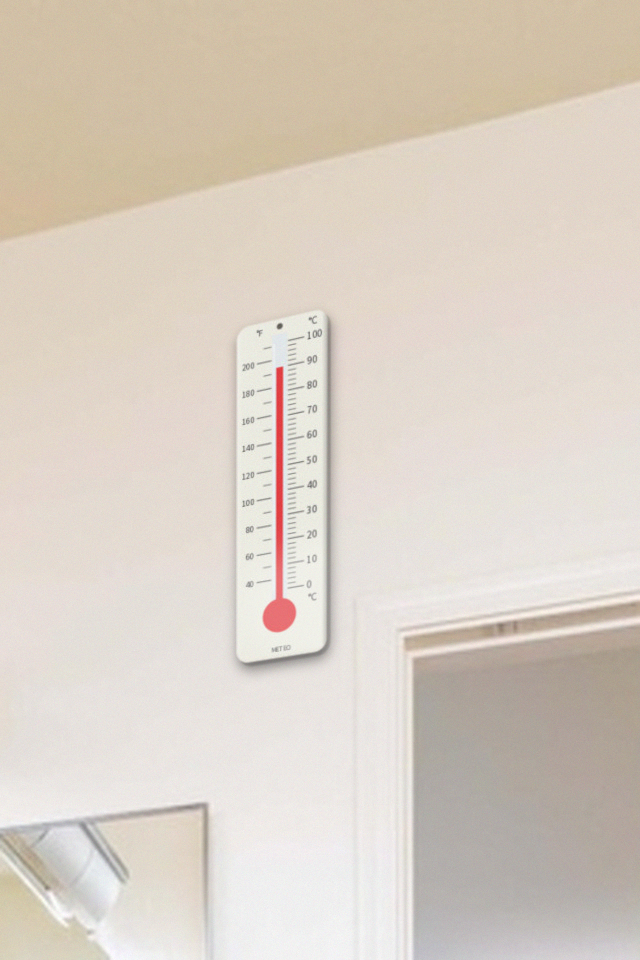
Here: 90 °C
